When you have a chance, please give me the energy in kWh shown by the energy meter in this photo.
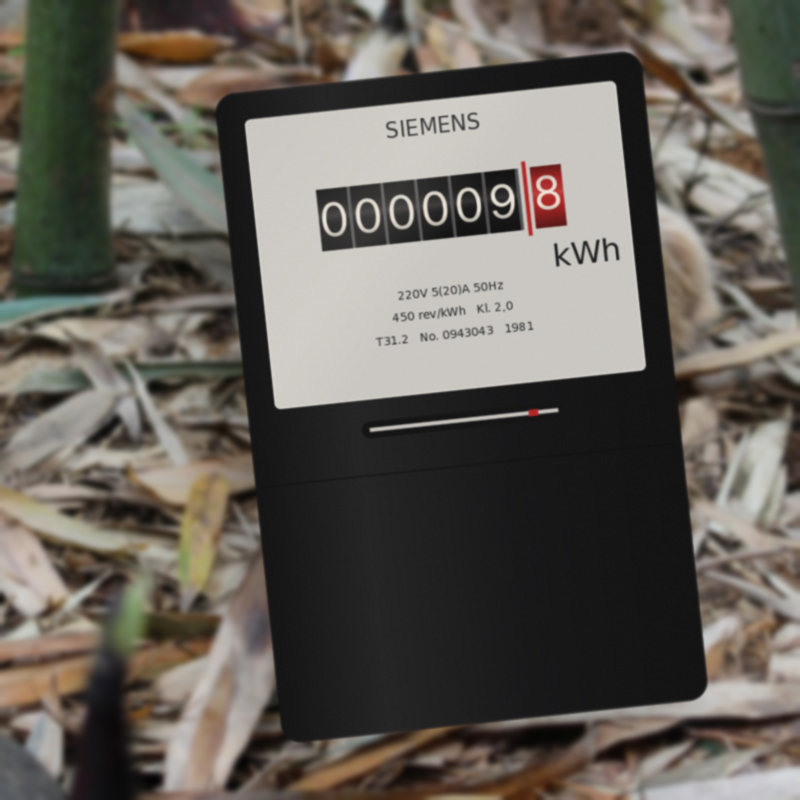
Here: 9.8 kWh
